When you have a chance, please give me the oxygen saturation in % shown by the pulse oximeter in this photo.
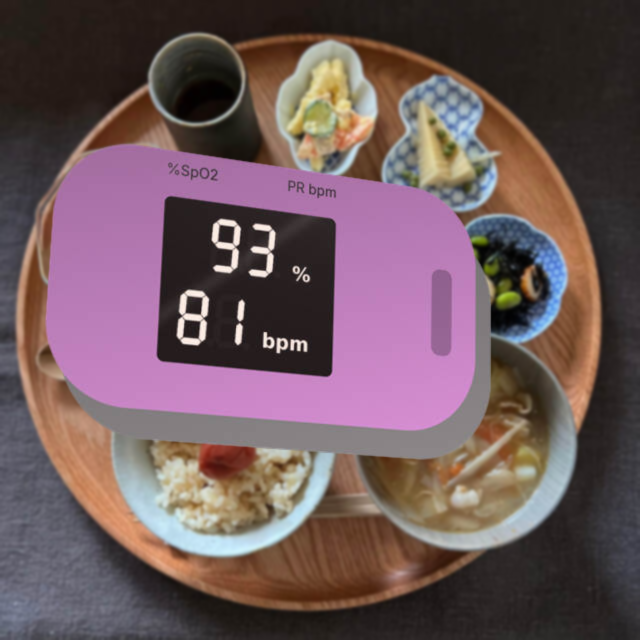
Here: 93 %
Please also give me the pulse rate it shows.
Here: 81 bpm
